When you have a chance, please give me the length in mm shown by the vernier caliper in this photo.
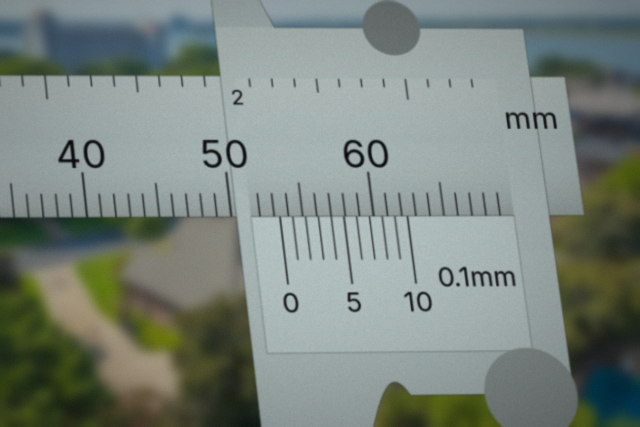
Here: 53.4 mm
